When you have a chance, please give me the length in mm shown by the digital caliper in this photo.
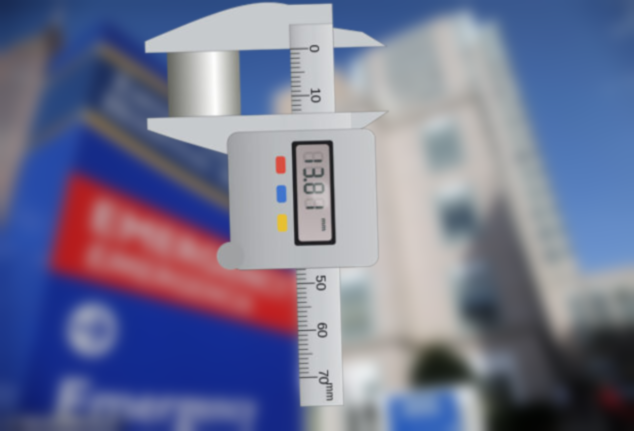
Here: 13.81 mm
